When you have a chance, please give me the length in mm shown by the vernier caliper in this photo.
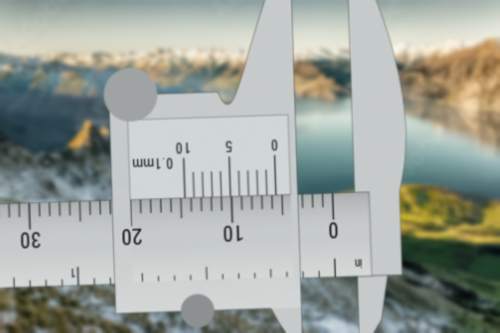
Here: 5.6 mm
